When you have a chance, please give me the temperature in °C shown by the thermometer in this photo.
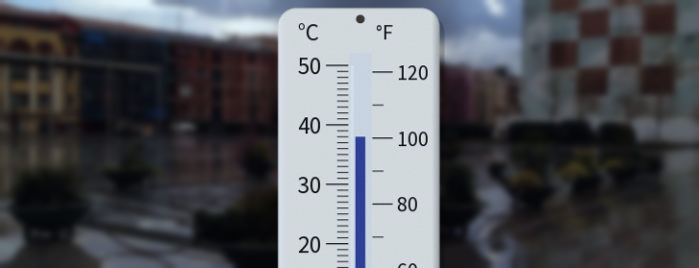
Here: 38 °C
